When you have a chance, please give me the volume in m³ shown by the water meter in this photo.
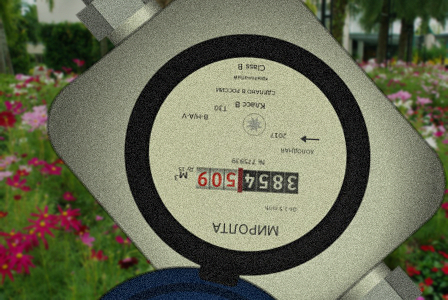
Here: 3854.509 m³
